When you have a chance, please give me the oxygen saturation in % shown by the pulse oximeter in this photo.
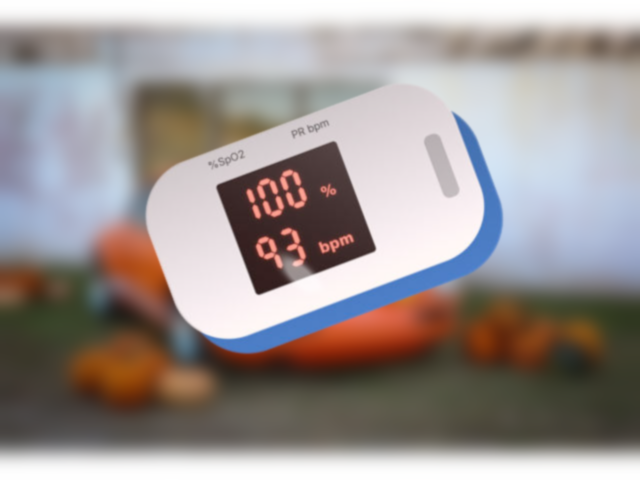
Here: 100 %
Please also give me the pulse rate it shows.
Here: 93 bpm
